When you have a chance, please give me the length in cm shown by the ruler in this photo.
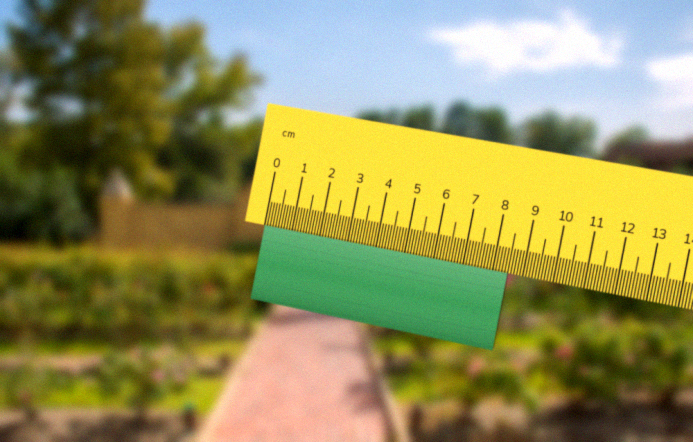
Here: 8.5 cm
